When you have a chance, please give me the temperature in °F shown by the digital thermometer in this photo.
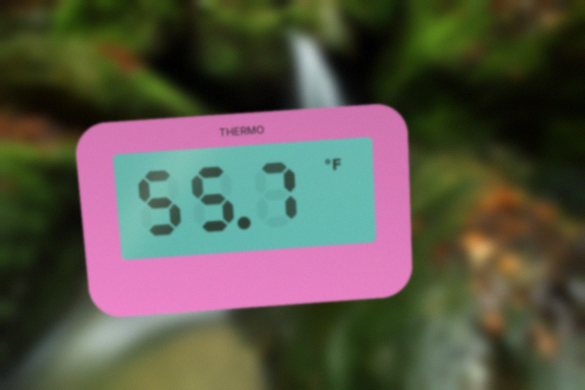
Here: 55.7 °F
